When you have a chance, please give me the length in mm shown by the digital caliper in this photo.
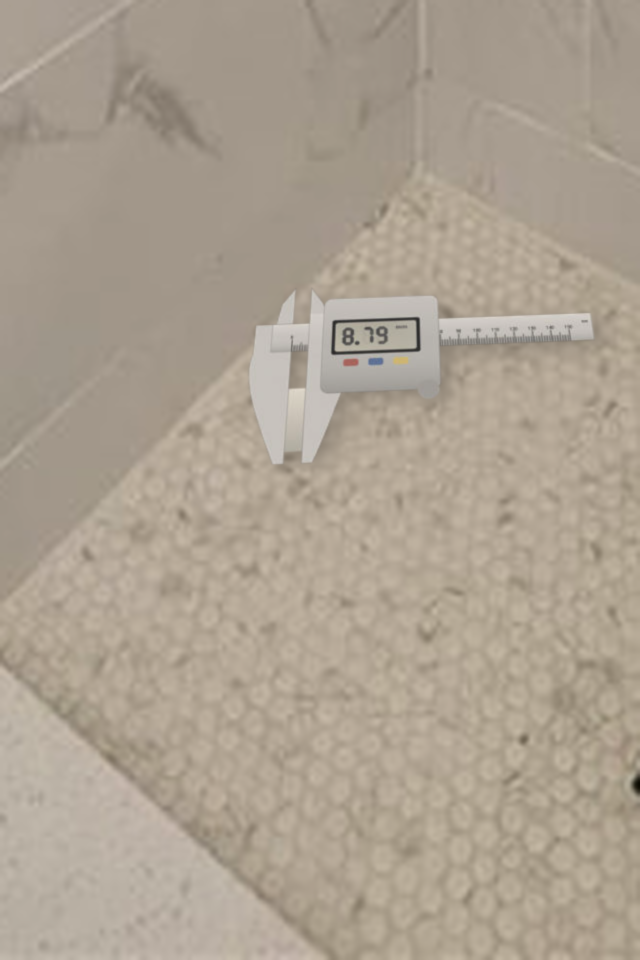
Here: 8.79 mm
